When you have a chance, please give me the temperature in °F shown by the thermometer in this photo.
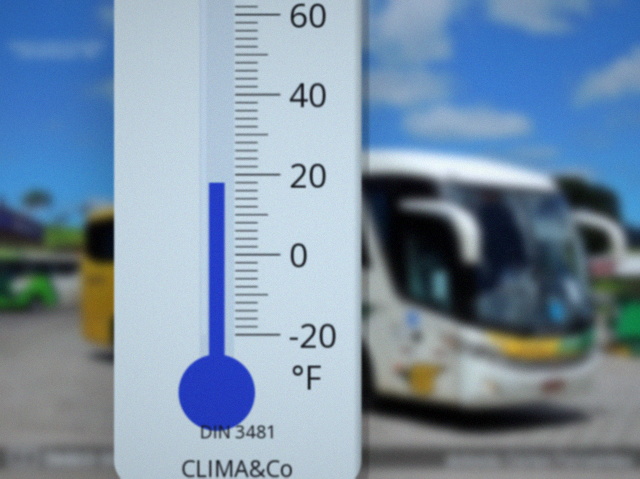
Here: 18 °F
